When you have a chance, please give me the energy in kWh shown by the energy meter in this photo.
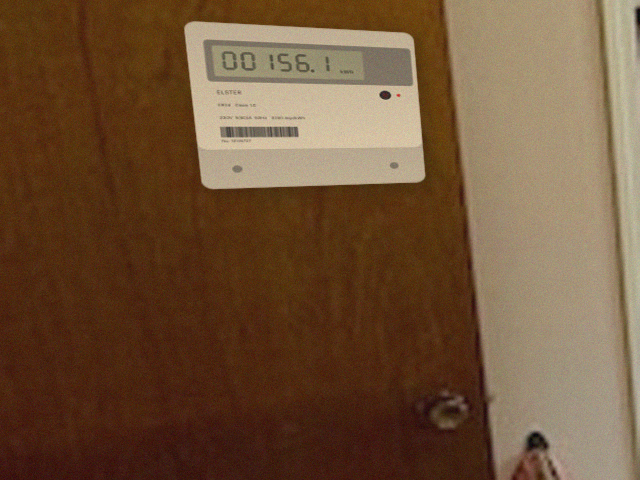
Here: 156.1 kWh
